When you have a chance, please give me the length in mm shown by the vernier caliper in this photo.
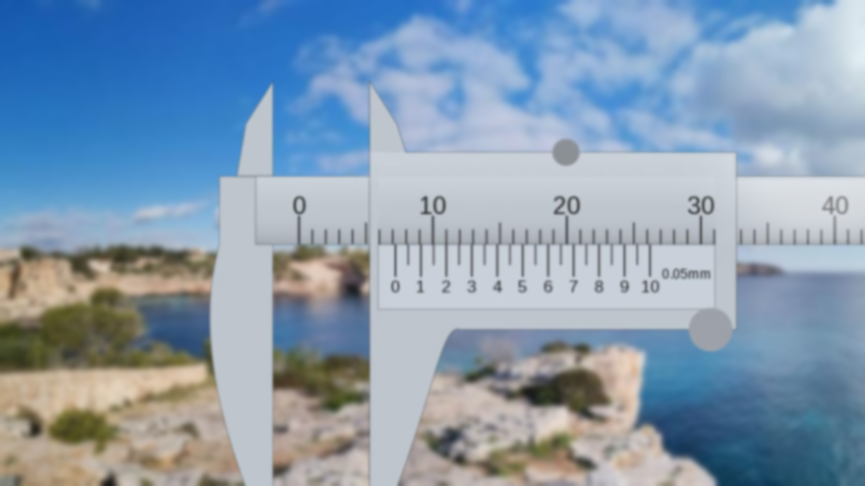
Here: 7.2 mm
